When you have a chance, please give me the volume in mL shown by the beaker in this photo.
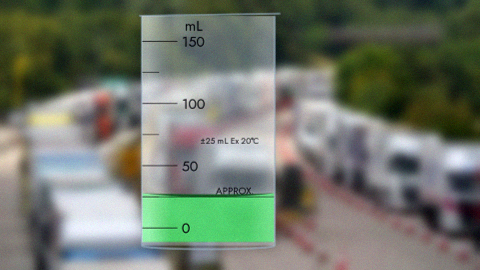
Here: 25 mL
